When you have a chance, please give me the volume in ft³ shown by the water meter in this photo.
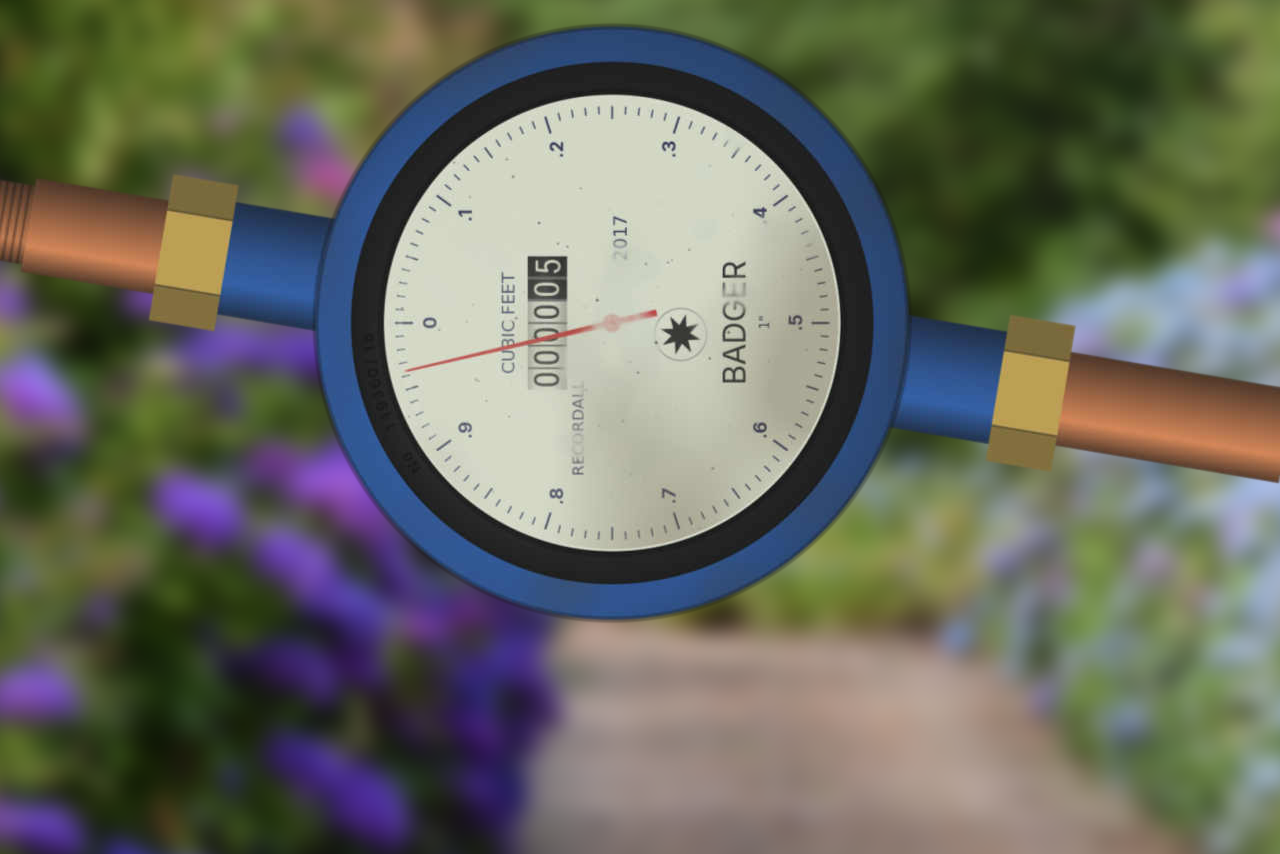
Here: 4.96 ft³
